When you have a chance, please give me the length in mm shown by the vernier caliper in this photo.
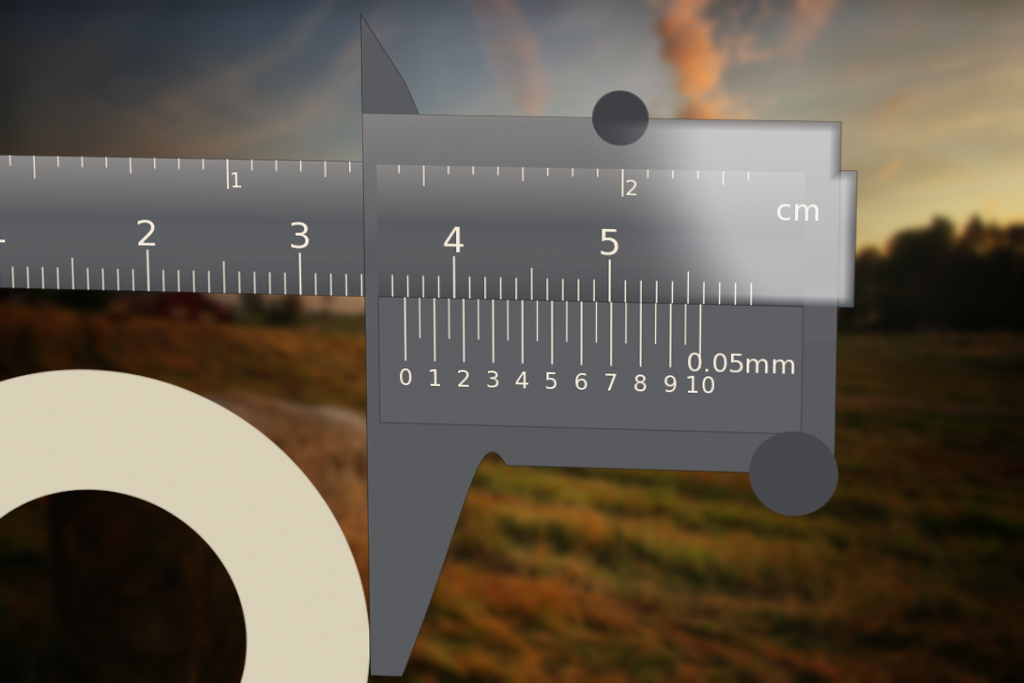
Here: 36.8 mm
